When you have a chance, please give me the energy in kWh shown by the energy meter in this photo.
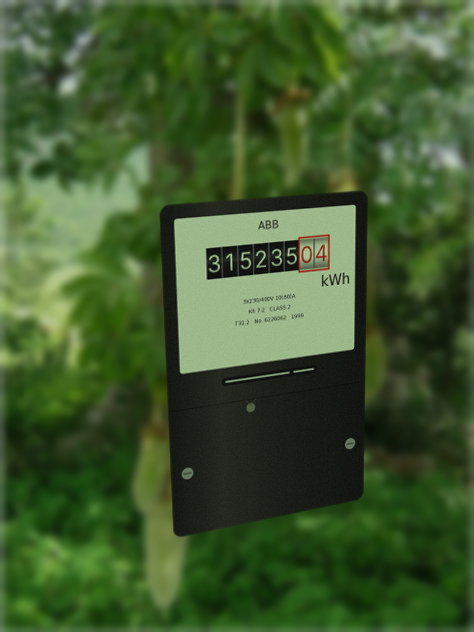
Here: 315235.04 kWh
